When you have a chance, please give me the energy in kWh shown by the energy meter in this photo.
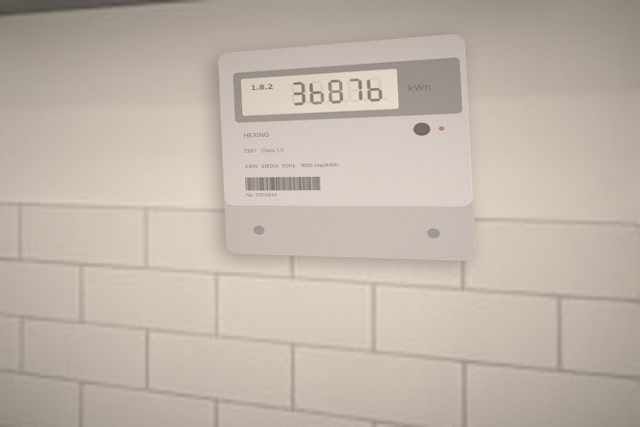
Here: 36876 kWh
